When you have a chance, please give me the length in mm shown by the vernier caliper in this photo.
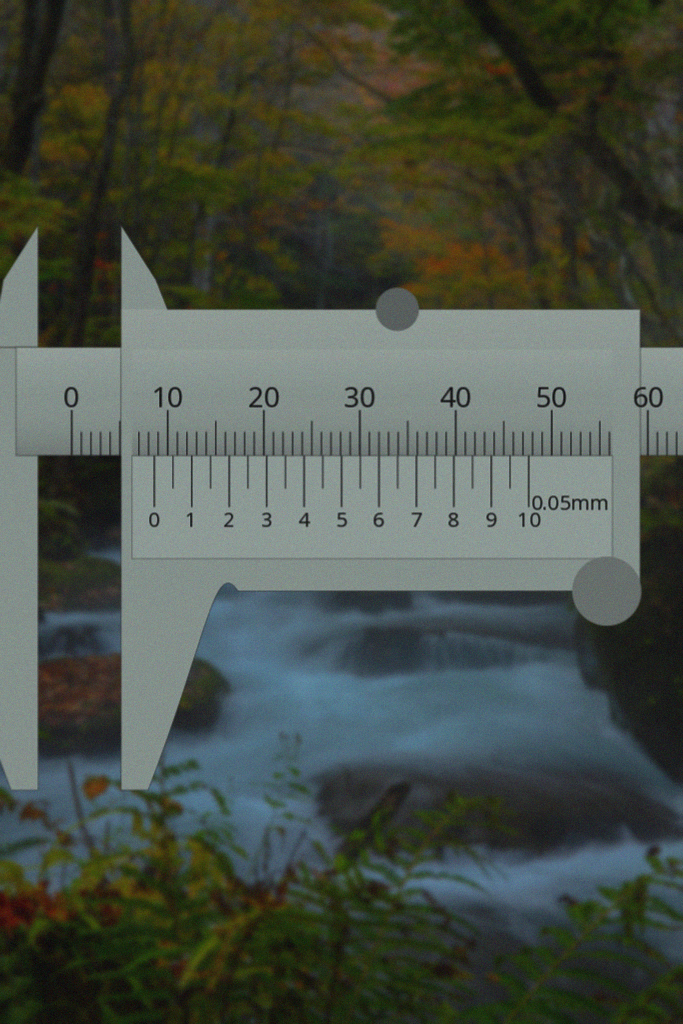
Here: 8.6 mm
